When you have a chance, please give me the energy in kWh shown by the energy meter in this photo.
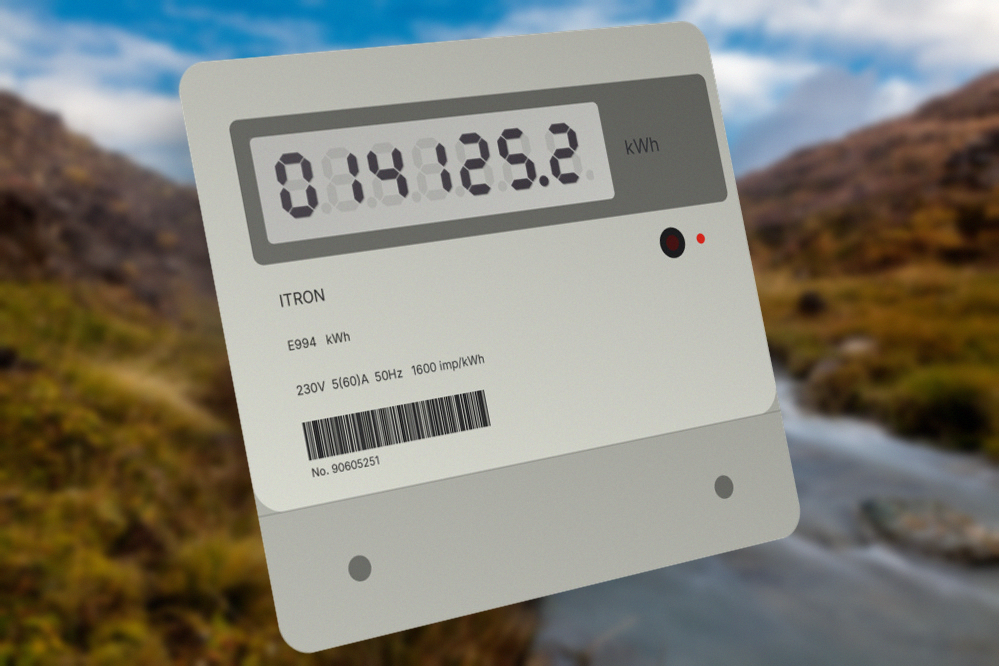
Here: 14125.2 kWh
